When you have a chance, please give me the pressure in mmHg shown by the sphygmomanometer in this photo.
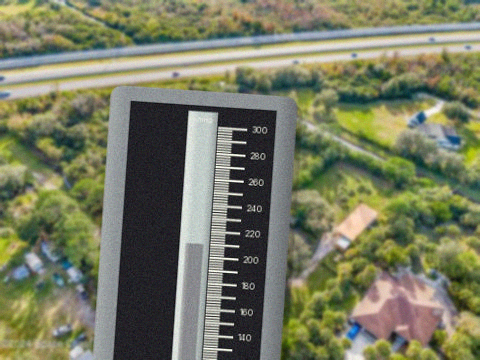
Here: 210 mmHg
